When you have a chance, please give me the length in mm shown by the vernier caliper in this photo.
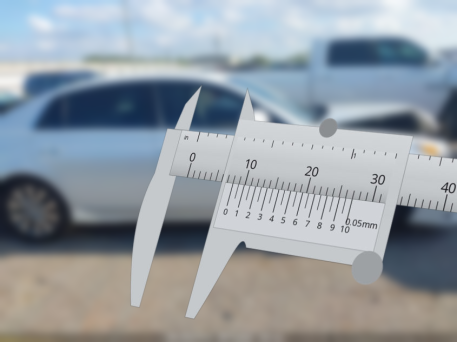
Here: 8.0 mm
